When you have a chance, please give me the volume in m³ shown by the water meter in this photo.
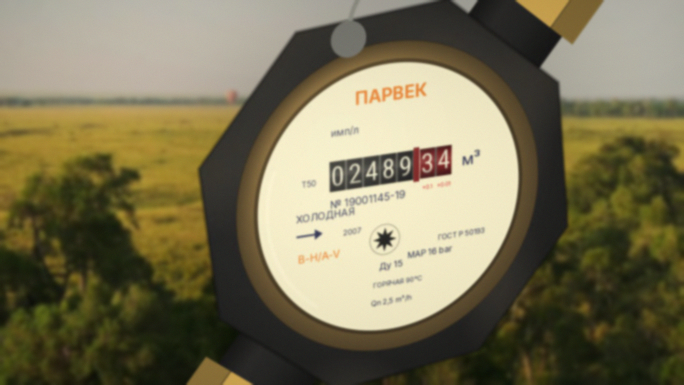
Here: 2489.34 m³
